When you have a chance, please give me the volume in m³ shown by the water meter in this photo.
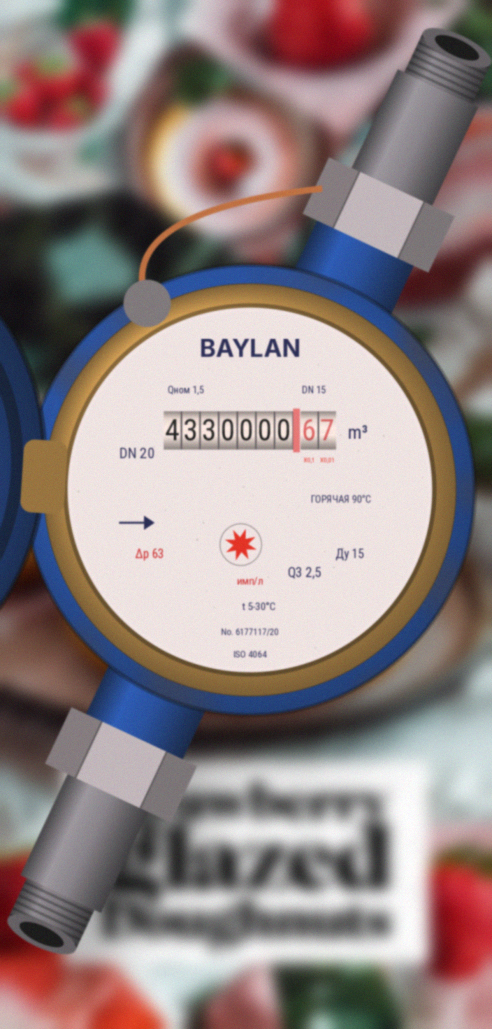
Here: 4330000.67 m³
